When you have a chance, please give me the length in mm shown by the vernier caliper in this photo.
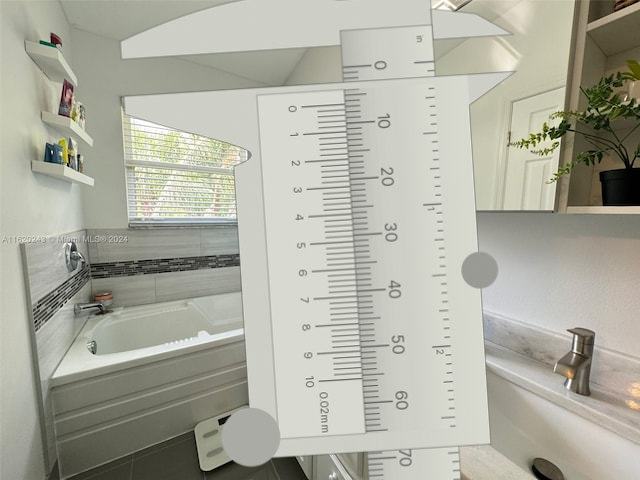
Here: 6.6 mm
